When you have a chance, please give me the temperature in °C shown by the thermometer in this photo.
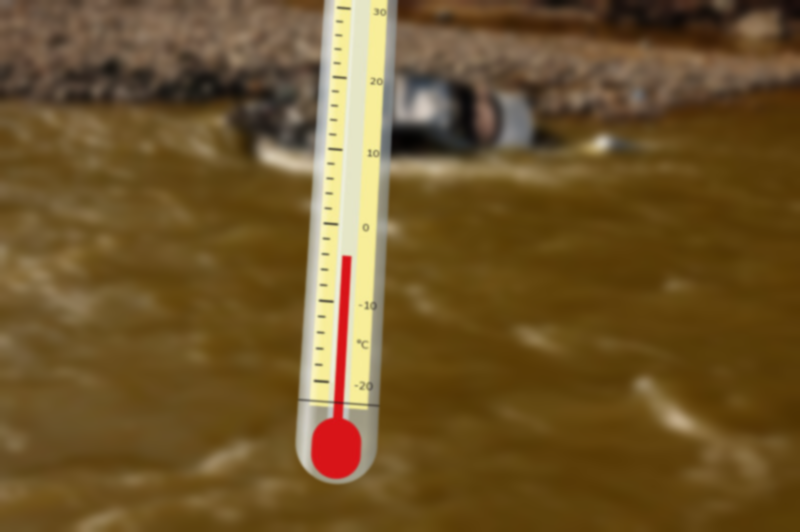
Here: -4 °C
